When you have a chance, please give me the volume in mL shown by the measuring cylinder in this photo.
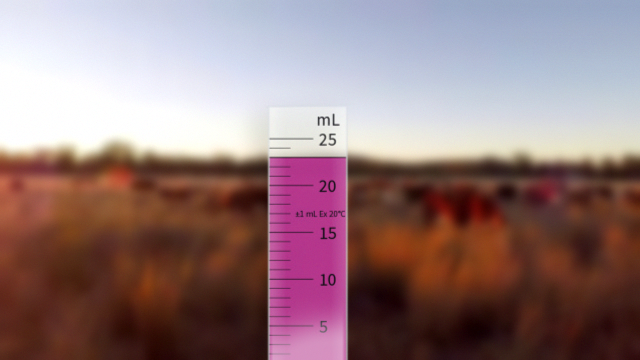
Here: 23 mL
